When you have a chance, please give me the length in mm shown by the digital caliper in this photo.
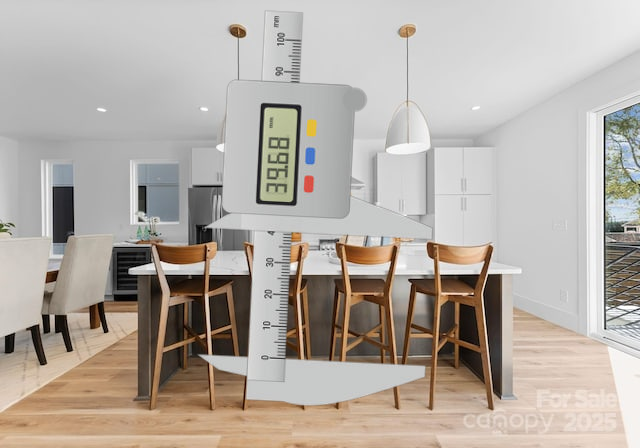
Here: 39.68 mm
